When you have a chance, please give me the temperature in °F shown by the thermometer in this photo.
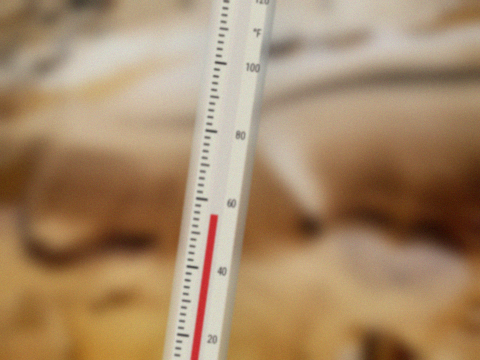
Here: 56 °F
